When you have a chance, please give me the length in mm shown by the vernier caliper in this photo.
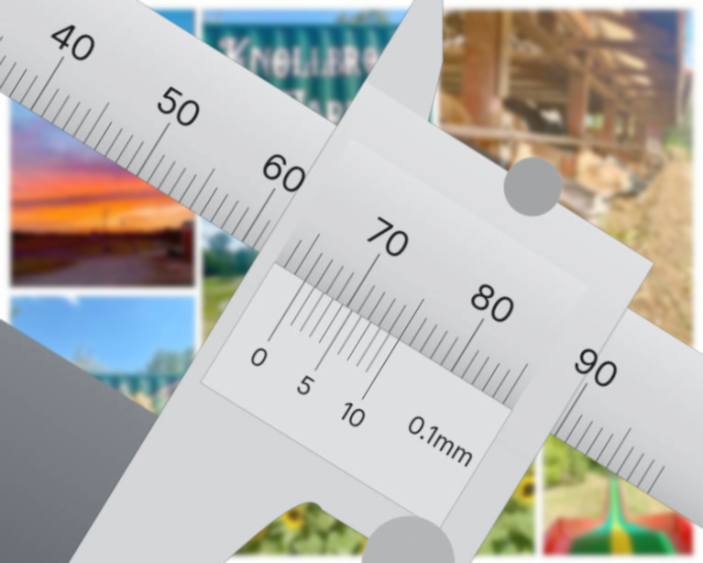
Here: 66.0 mm
